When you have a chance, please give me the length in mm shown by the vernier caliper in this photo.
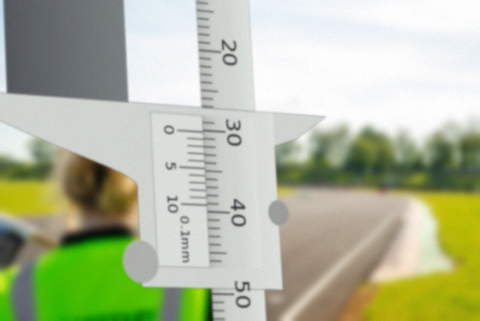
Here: 30.2 mm
